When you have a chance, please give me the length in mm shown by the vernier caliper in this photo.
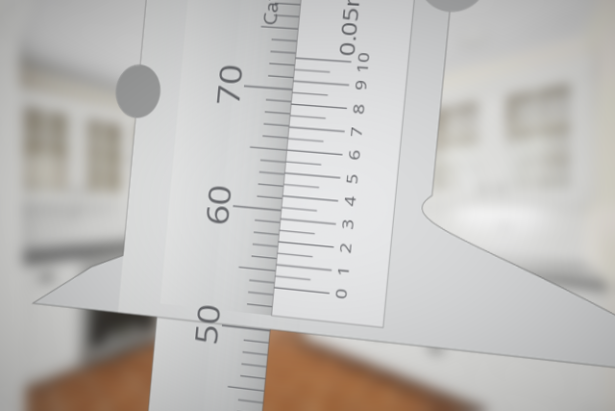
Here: 53.6 mm
